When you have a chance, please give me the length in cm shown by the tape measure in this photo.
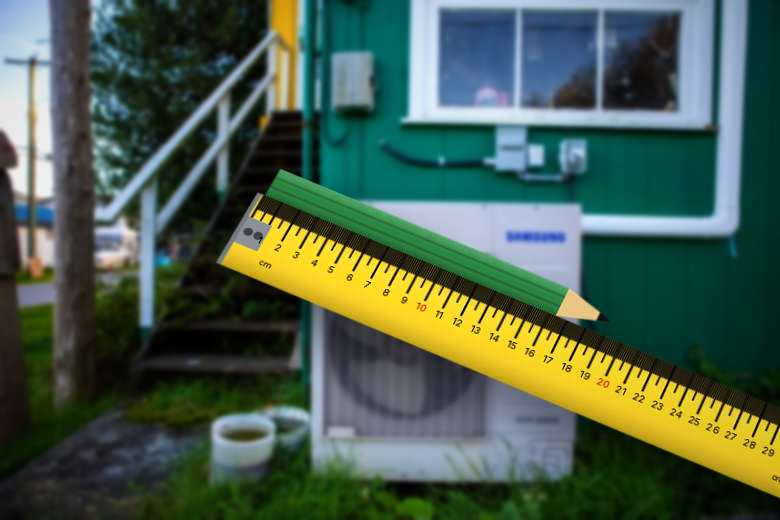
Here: 19 cm
